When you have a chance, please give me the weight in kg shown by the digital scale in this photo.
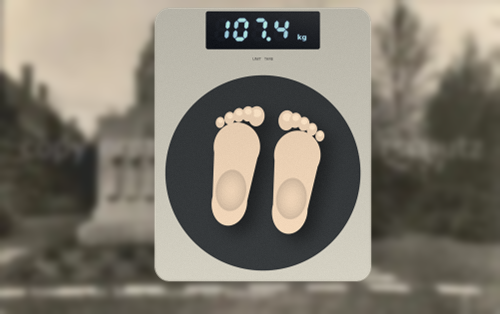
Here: 107.4 kg
